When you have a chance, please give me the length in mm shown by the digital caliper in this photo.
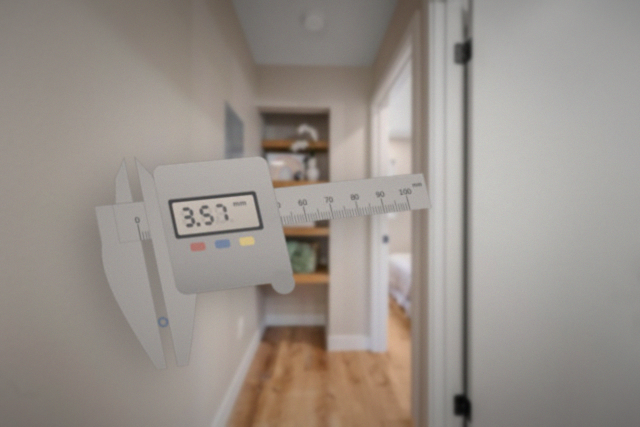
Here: 3.57 mm
